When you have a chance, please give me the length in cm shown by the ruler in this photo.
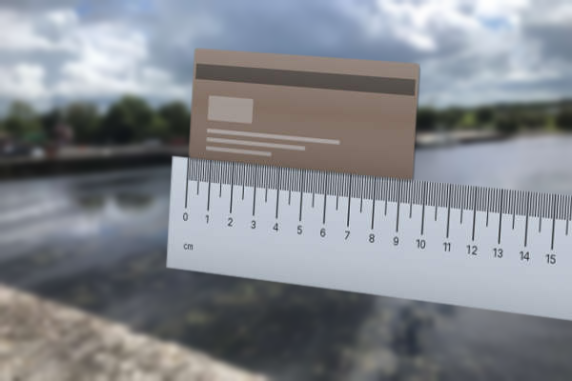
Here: 9.5 cm
